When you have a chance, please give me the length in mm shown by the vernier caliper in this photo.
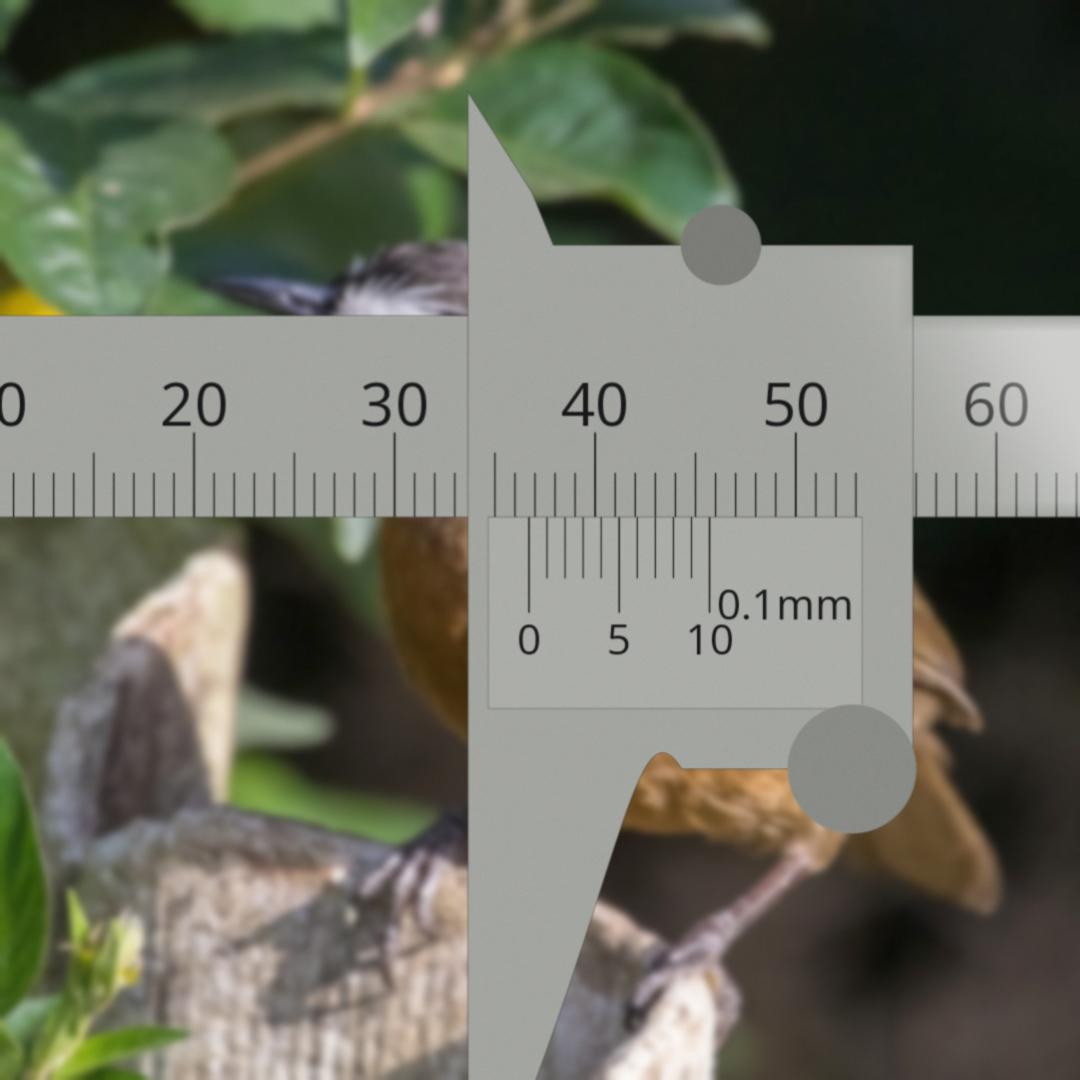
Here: 36.7 mm
